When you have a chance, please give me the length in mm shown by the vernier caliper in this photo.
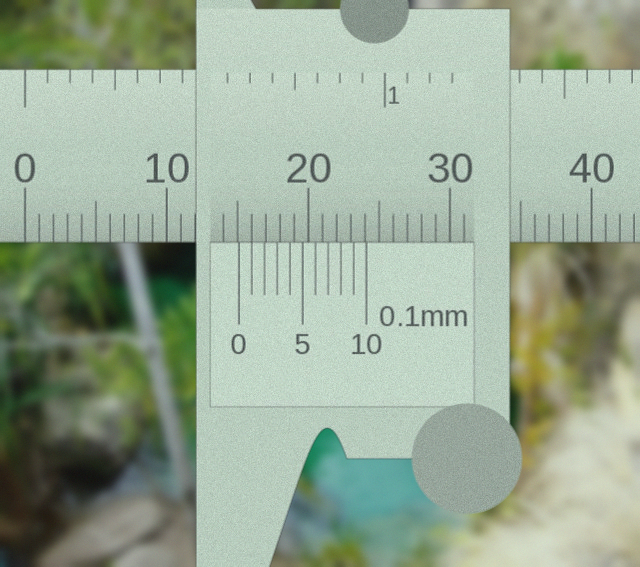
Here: 15.1 mm
